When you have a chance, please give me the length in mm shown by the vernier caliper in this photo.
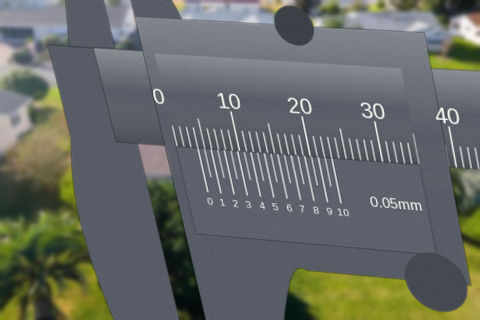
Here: 4.0 mm
